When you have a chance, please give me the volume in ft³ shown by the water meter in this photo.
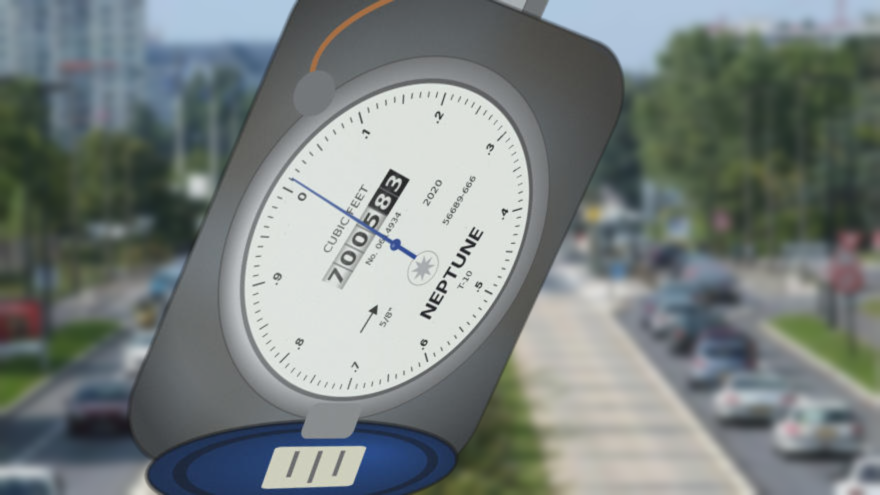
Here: 700583.01 ft³
